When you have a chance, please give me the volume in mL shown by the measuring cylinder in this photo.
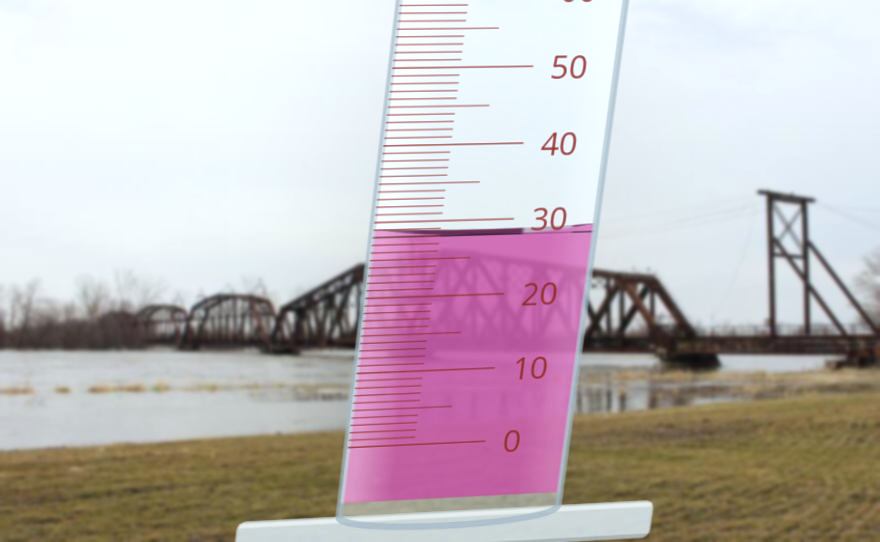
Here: 28 mL
